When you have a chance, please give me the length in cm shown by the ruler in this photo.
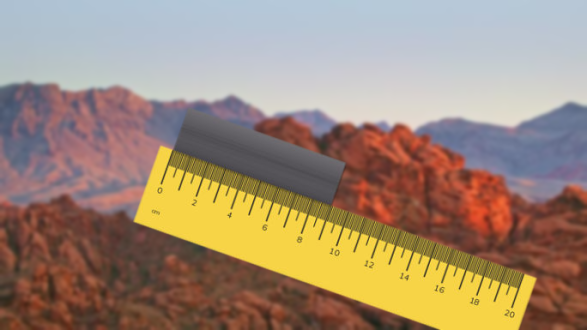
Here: 9 cm
